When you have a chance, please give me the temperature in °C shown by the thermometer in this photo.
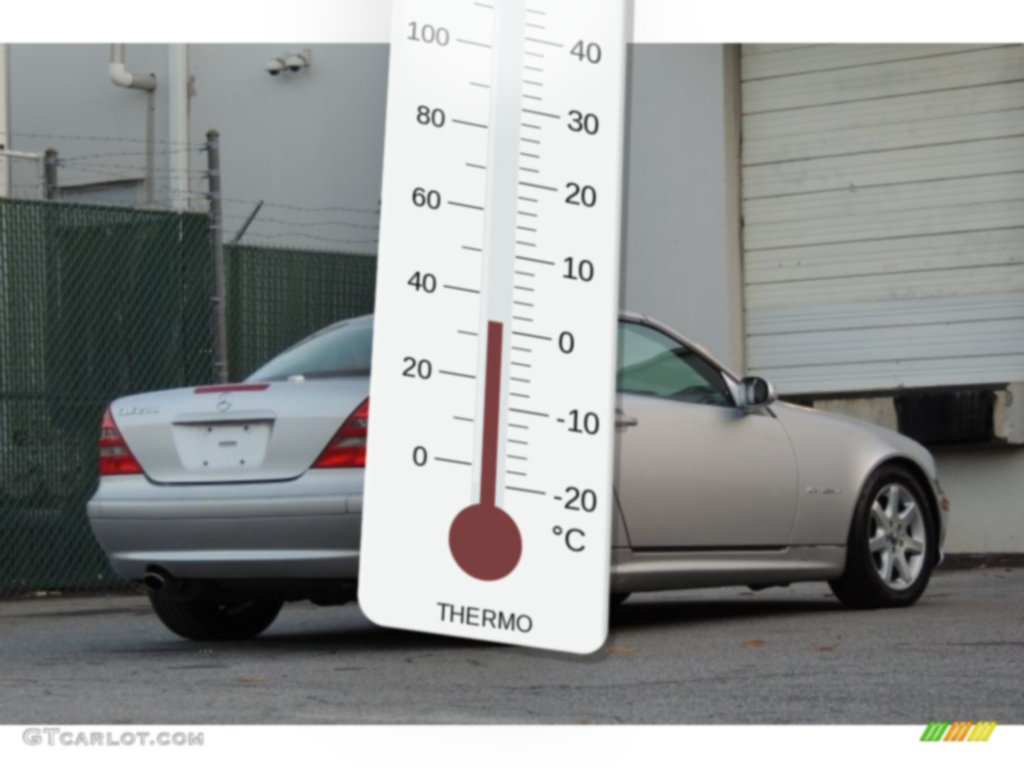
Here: 1 °C
